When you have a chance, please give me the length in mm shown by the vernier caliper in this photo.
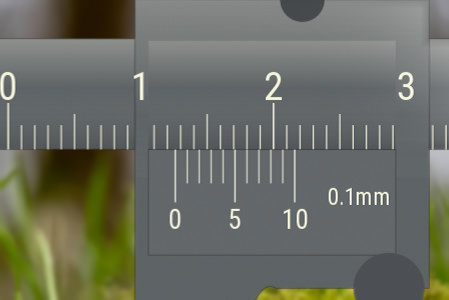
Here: 12.6 mm
